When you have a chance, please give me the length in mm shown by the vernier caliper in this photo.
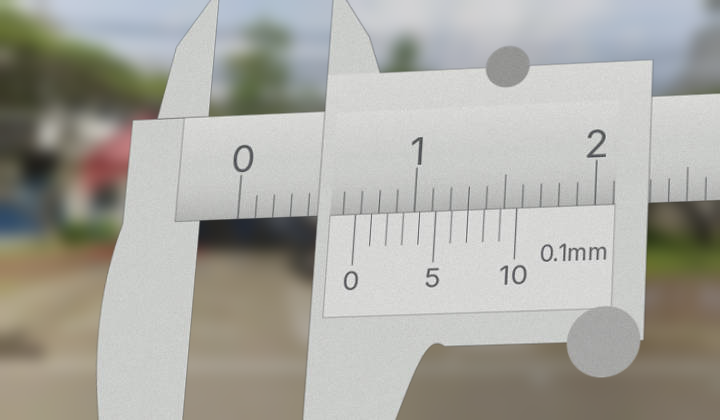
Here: 6.7 mm
